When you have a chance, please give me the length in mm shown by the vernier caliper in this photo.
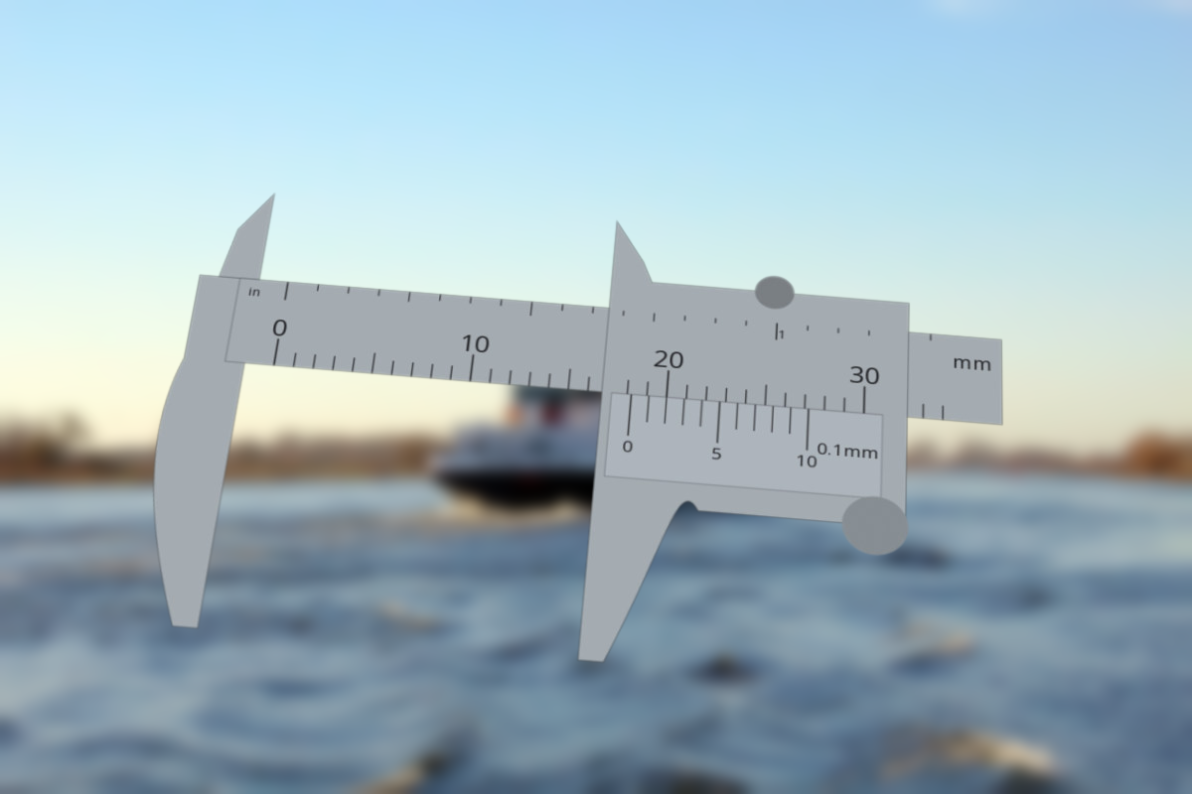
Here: 18.2 mm
